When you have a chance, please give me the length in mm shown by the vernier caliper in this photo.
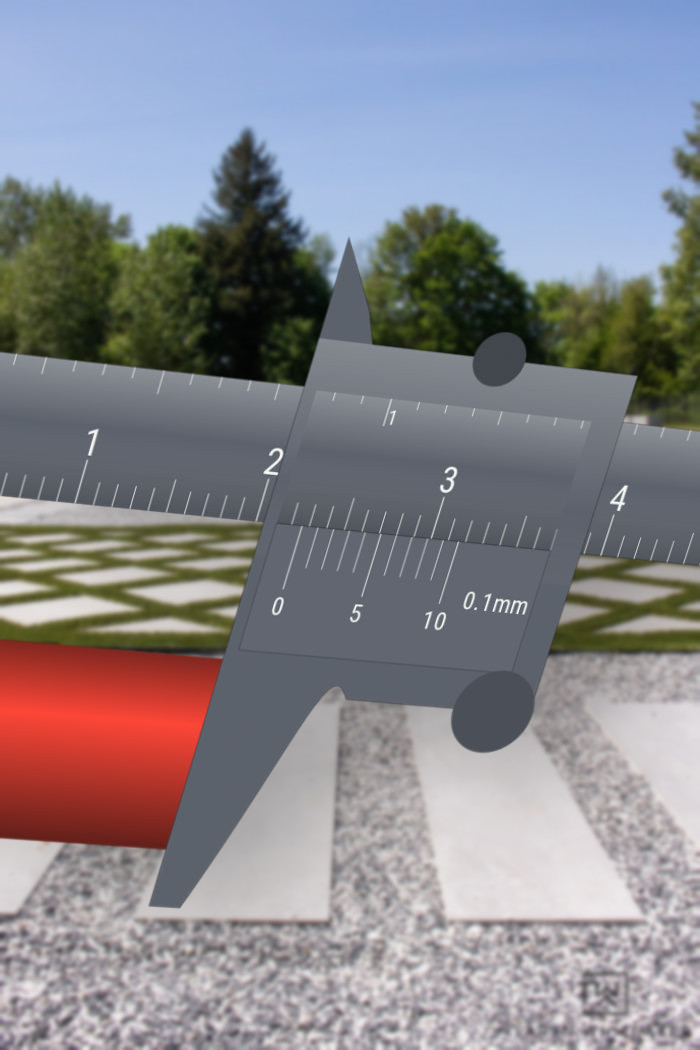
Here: 22.6 mm
